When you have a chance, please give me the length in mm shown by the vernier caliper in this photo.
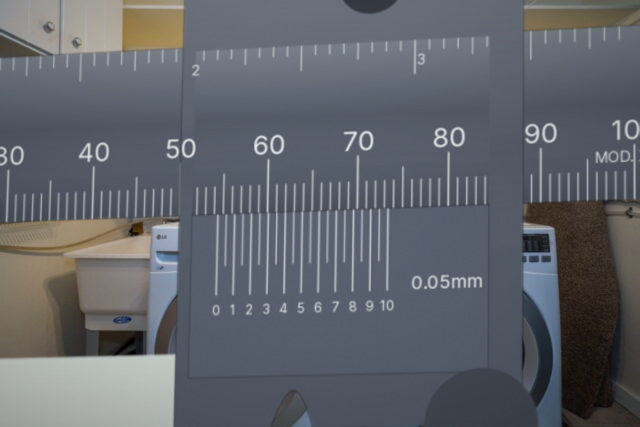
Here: 54.4 mm
